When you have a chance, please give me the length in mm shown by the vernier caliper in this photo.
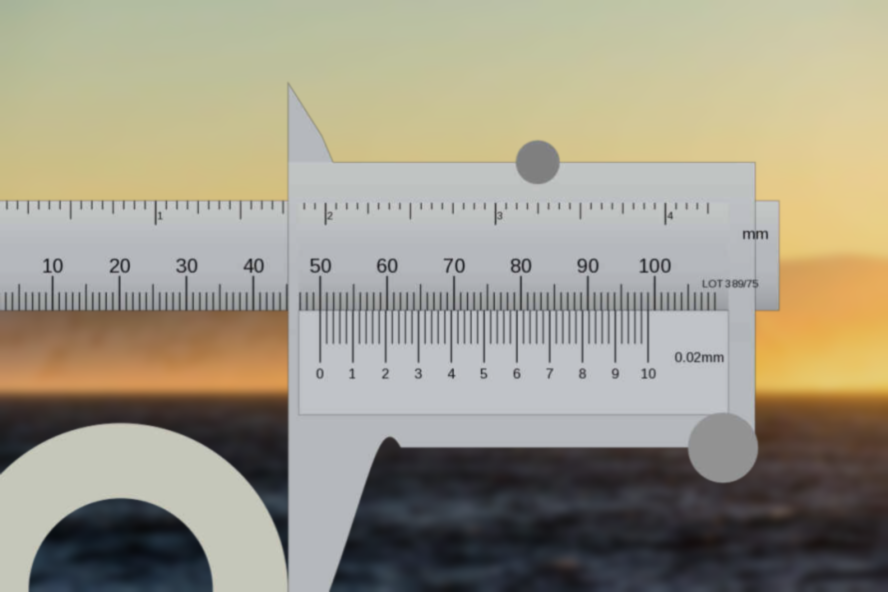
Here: 50.0 mm
